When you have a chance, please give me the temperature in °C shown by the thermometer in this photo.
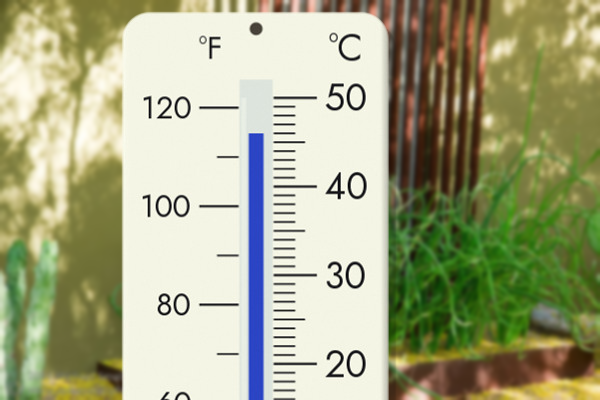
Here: 46 °C
